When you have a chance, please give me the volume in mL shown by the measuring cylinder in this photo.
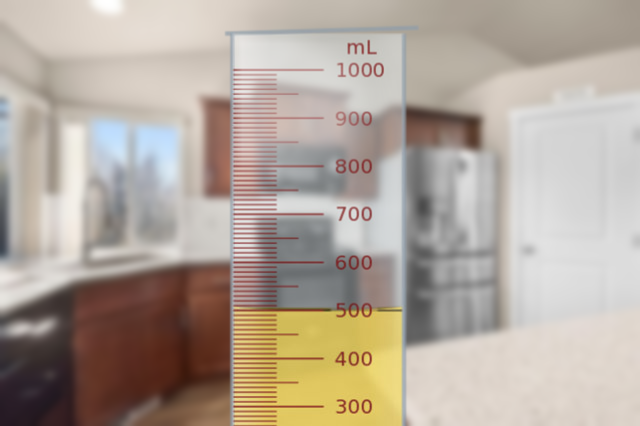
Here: 500 mL
